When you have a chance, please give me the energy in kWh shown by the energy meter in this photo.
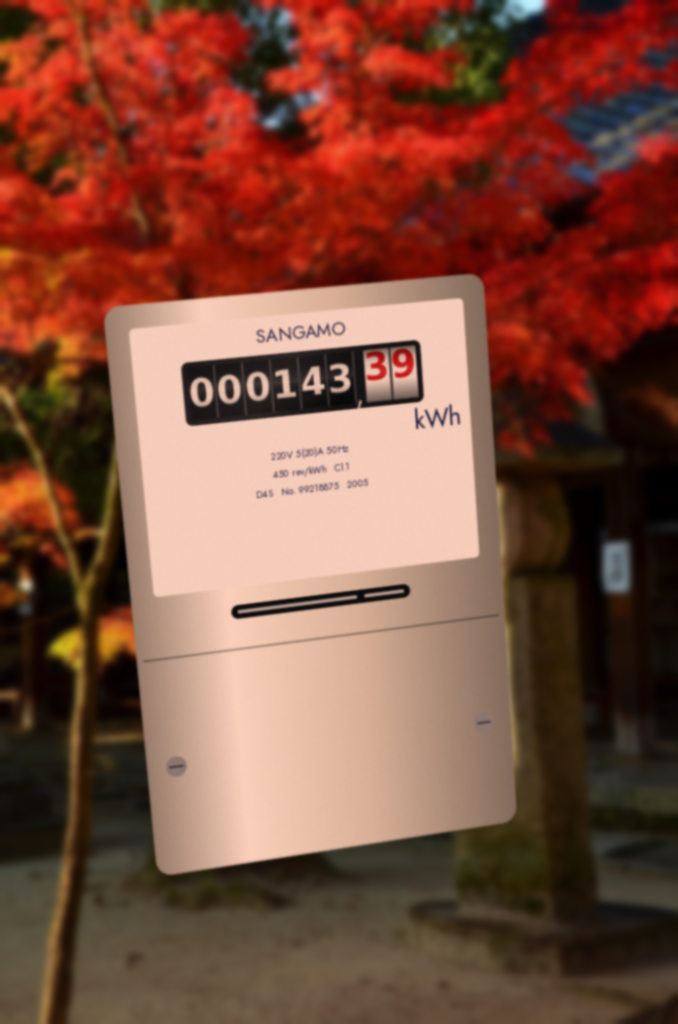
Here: 143.39 kWh
